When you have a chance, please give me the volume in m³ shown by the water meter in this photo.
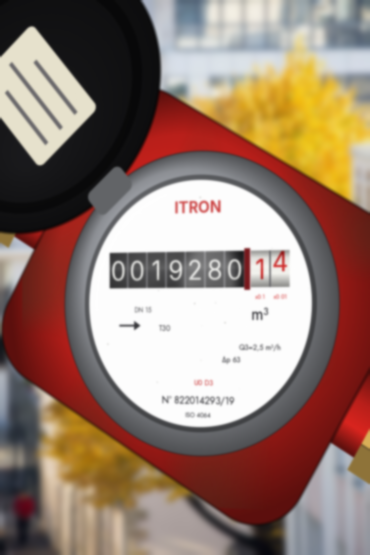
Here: 19280.14 m³
